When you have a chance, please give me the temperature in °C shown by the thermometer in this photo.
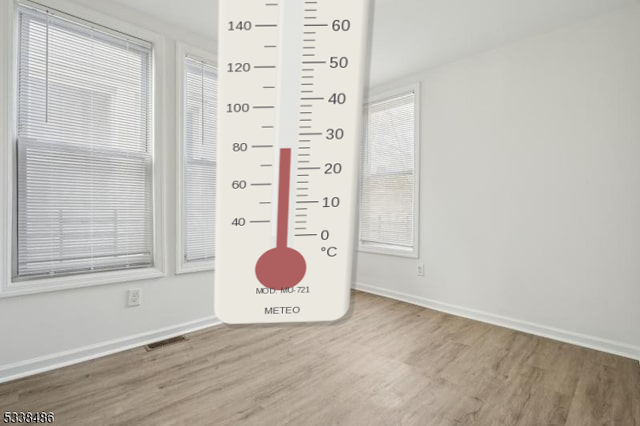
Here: 26 °C
